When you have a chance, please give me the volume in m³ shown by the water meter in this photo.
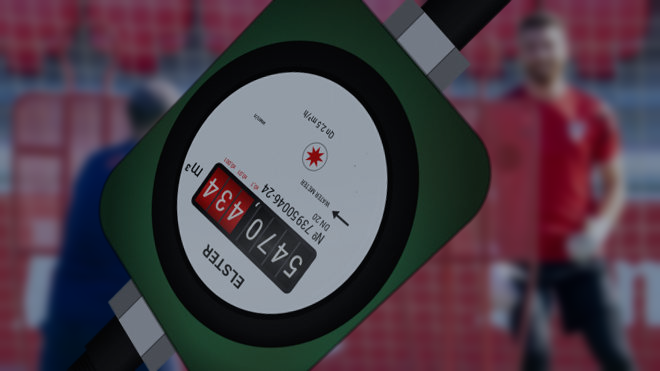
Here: 5470.434 m³
